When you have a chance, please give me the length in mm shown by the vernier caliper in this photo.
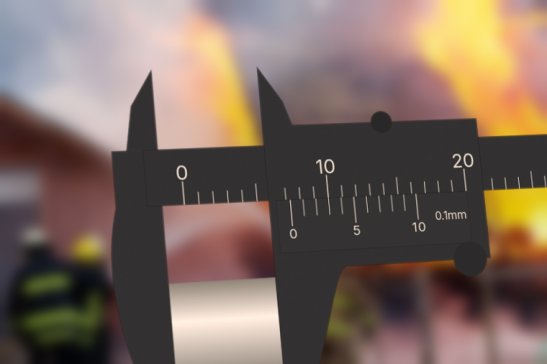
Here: 7.3 mm
